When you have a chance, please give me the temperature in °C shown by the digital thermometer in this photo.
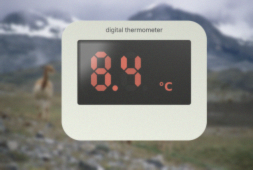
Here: 8.4 °C
